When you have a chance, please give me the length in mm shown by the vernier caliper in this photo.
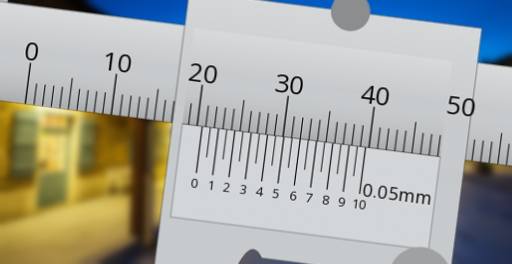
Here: 20.6 mm
